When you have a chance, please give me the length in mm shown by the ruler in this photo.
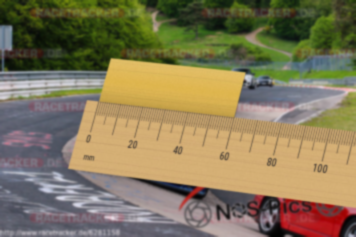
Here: 60 mm
